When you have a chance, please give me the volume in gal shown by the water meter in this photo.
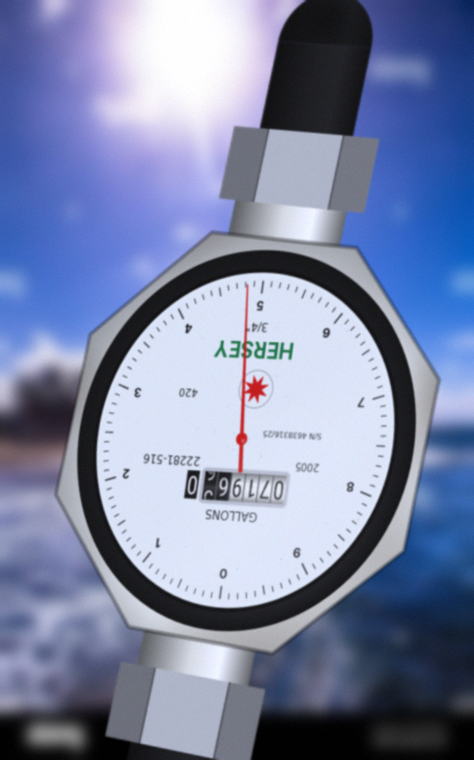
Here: 719654.8 gal
